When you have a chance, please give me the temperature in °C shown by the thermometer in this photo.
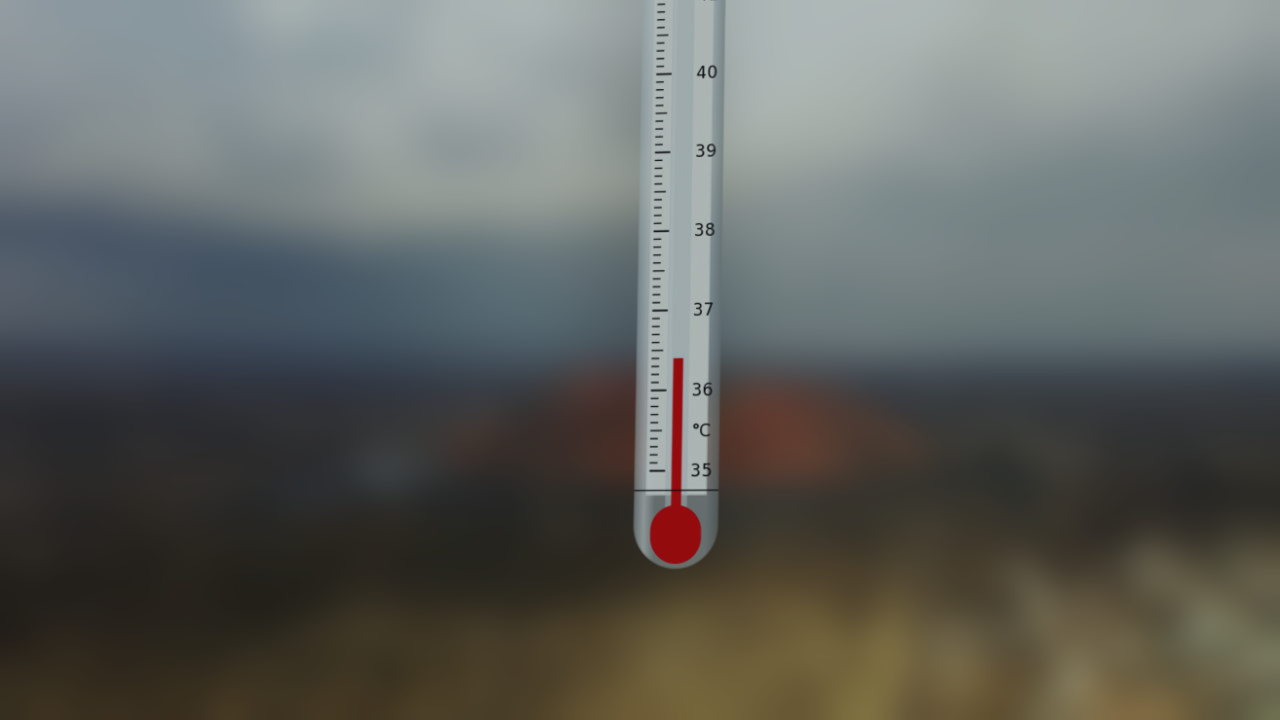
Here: 36.4 °C
